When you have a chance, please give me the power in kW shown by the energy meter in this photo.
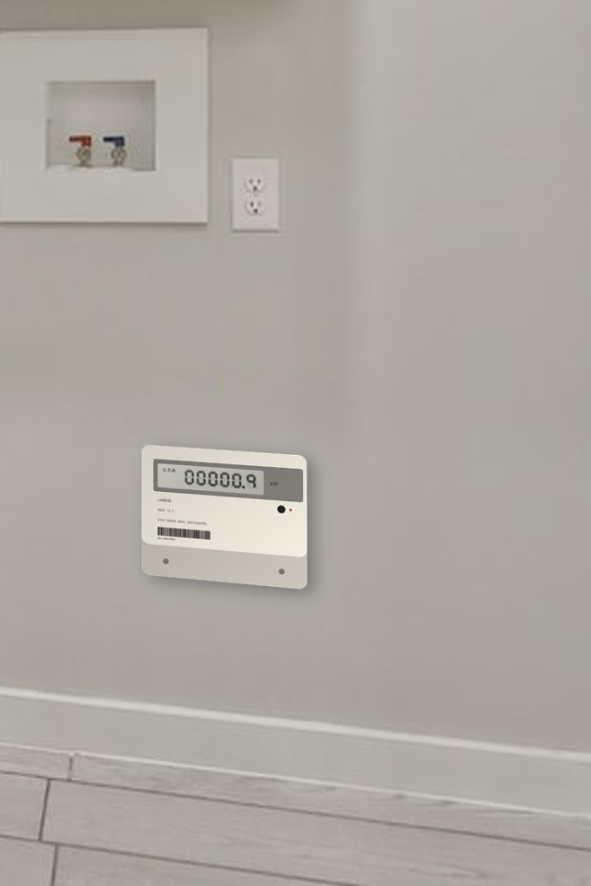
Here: 0.9 kW
